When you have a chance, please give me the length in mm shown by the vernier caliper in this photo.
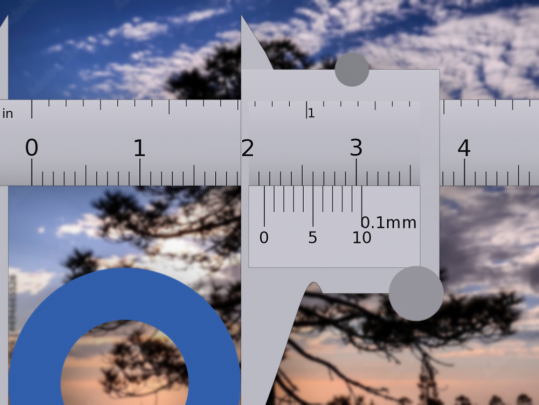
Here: 21.5 mm
